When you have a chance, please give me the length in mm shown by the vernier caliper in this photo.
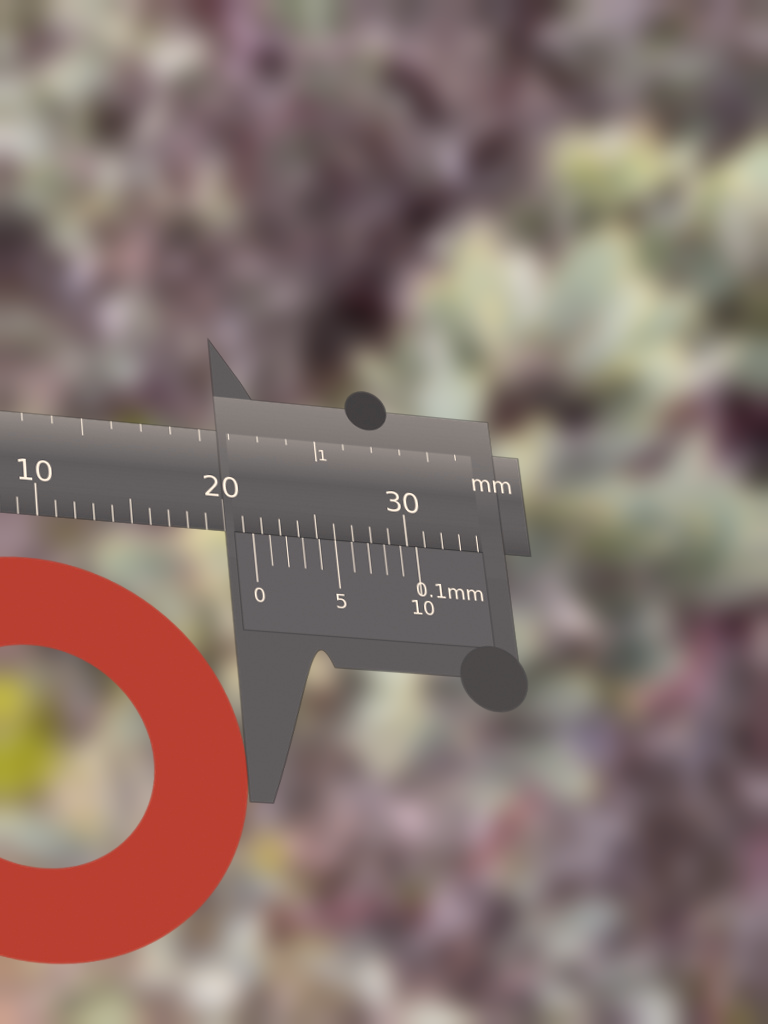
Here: 21.5 mm
